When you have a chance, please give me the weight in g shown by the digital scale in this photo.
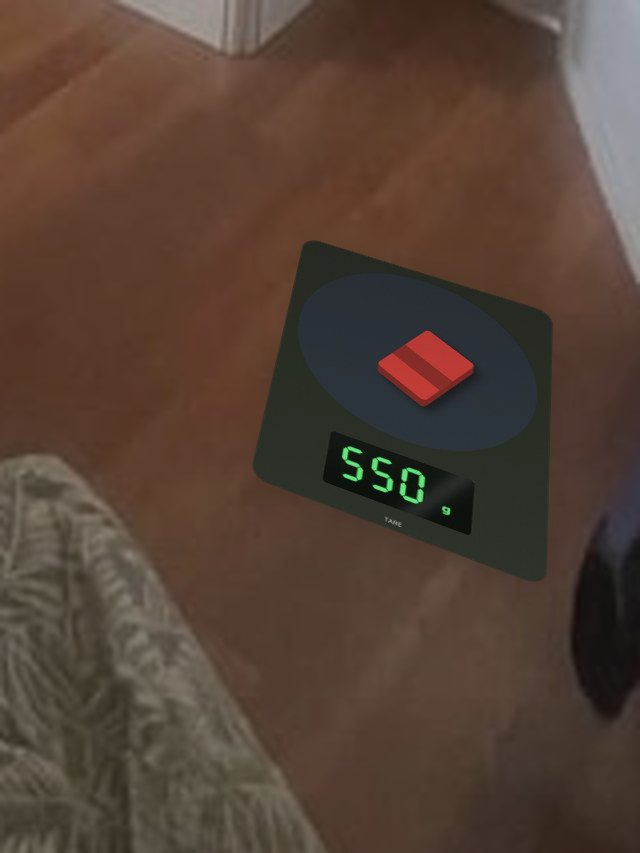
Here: 550 g
